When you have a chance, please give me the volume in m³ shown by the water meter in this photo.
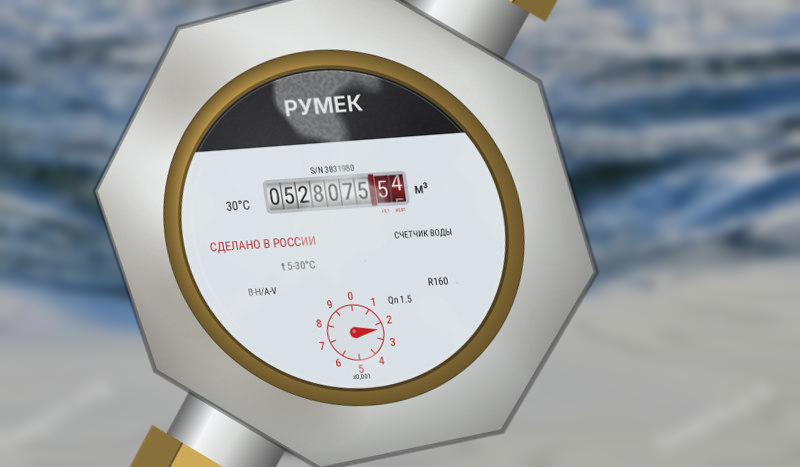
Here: 528075.542 m³
